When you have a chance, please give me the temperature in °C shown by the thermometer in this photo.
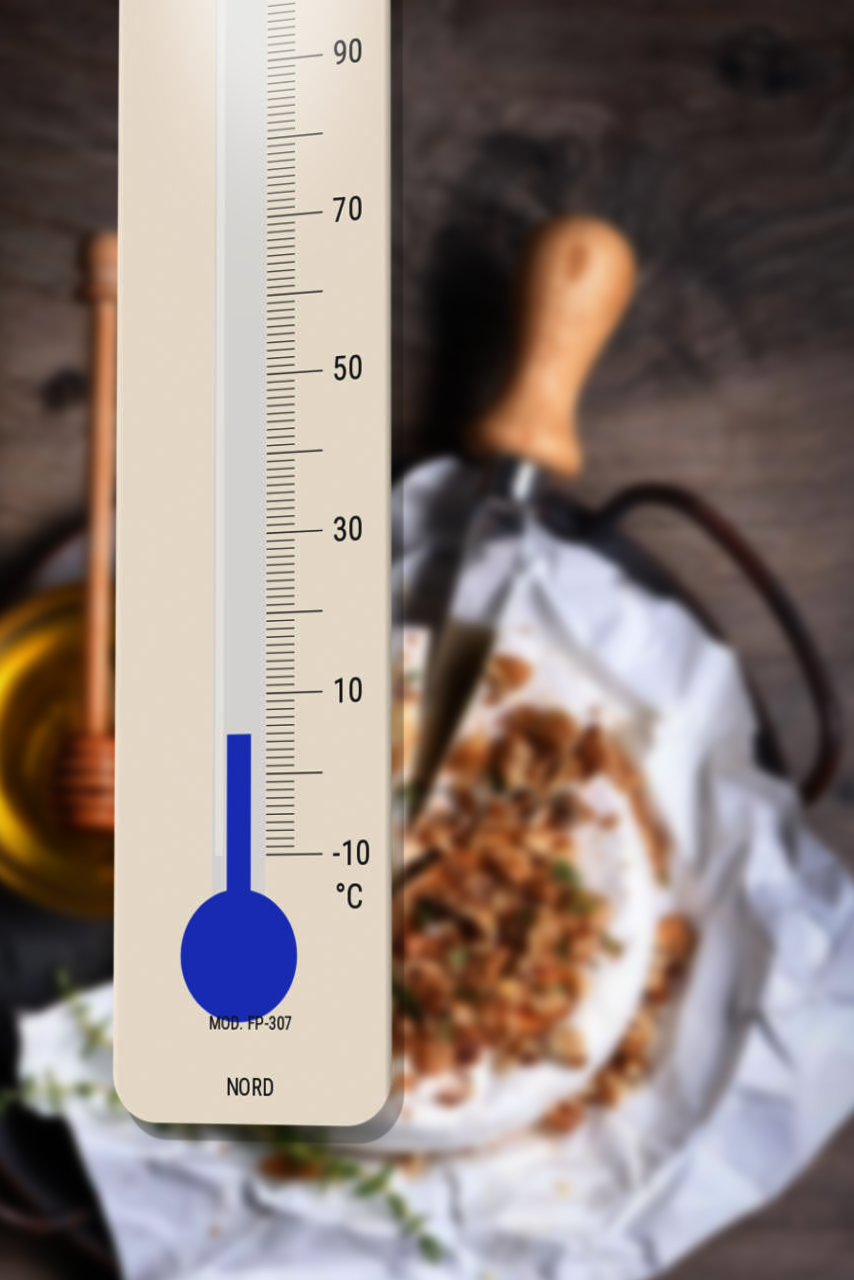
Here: 5 °C
